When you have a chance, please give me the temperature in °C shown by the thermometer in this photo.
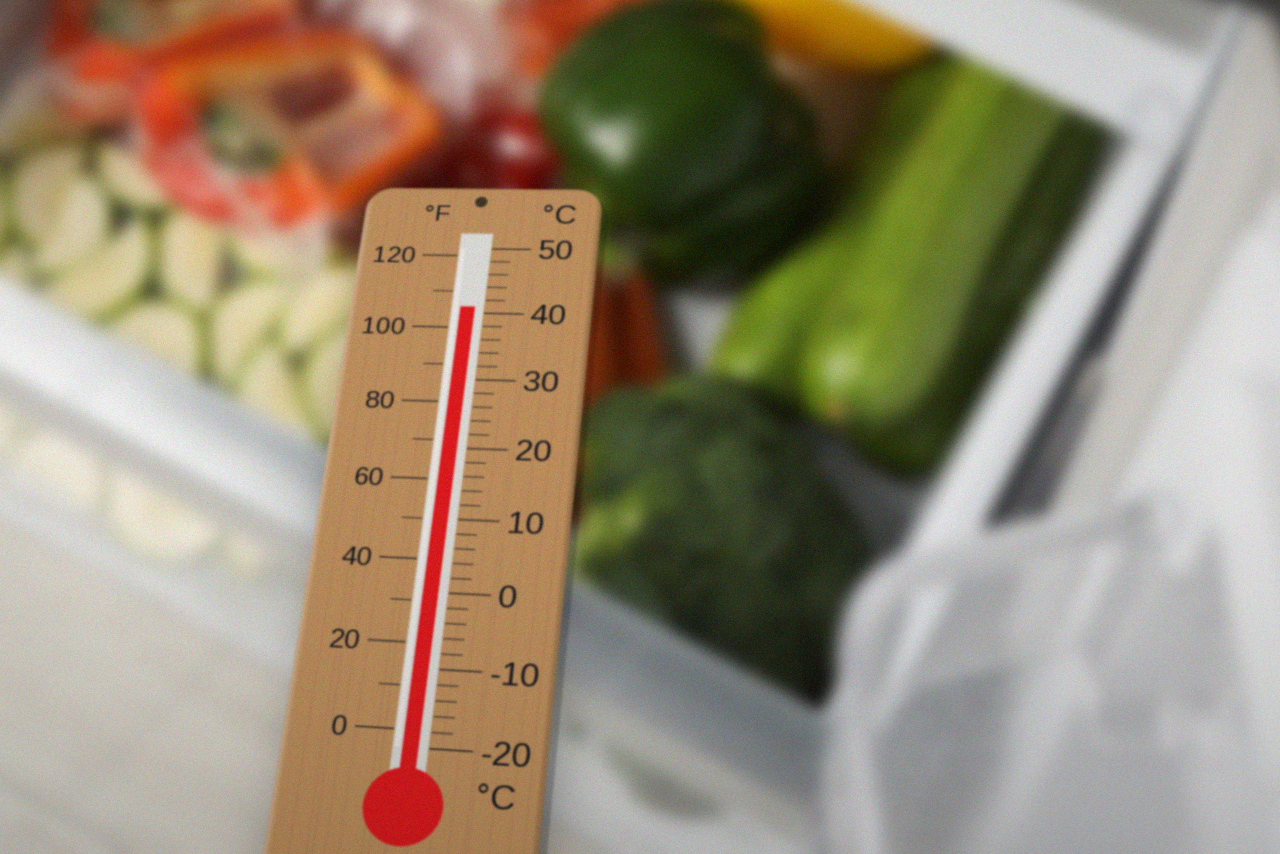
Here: 41 °C
